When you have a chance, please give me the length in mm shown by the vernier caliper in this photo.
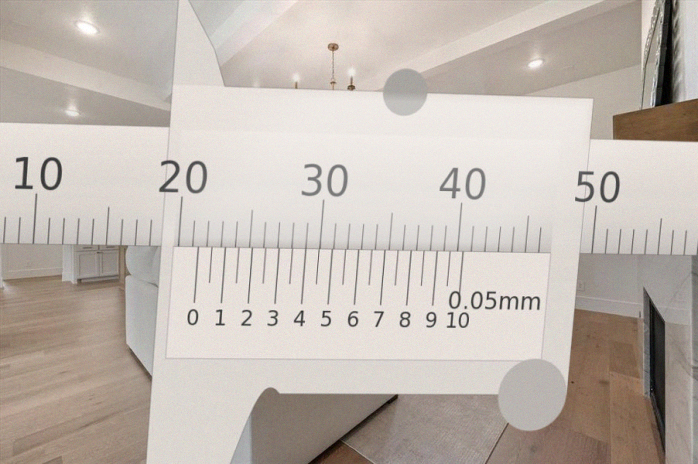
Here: 21.4 mm
